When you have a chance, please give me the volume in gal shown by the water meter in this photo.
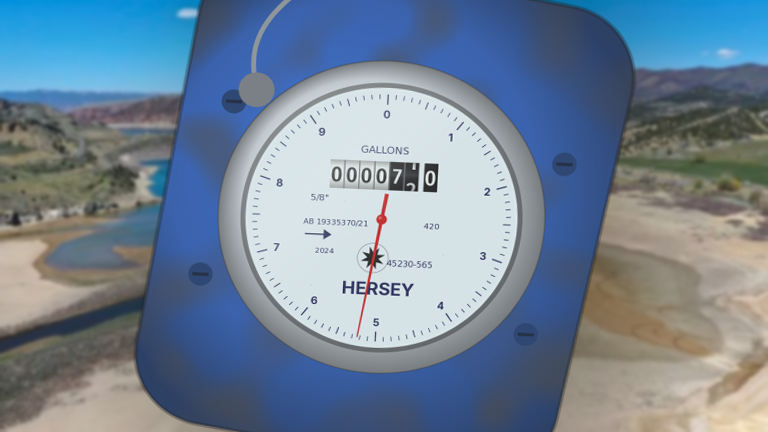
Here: 715.2 gal
